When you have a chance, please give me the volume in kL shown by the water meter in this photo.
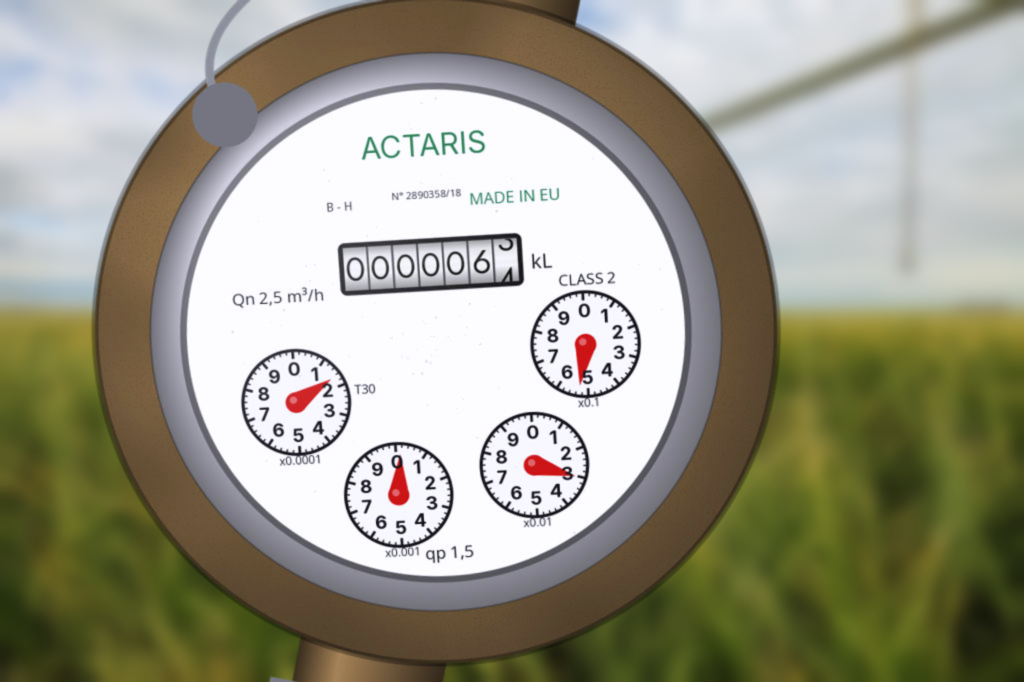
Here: 63.5301 kL
